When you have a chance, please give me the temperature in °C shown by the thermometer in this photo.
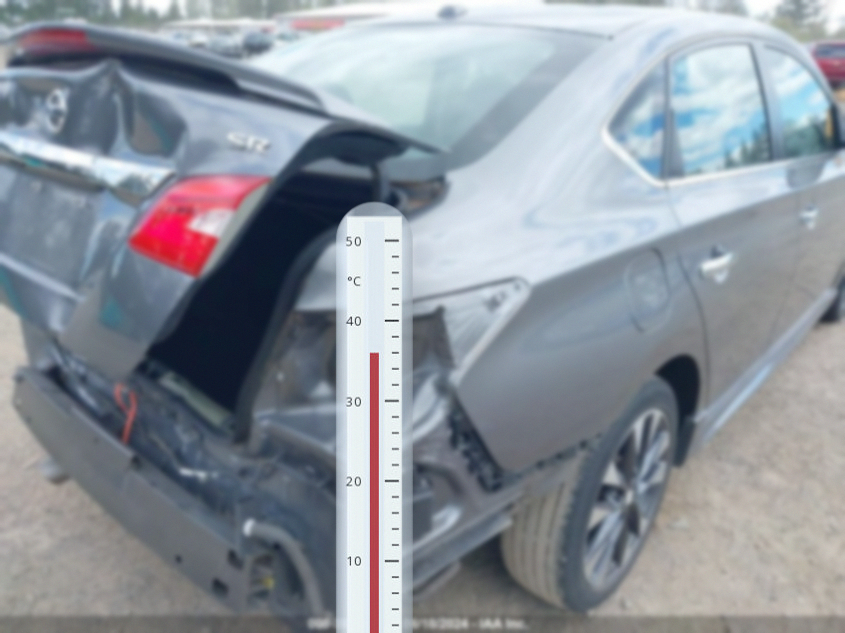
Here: 36 °C
